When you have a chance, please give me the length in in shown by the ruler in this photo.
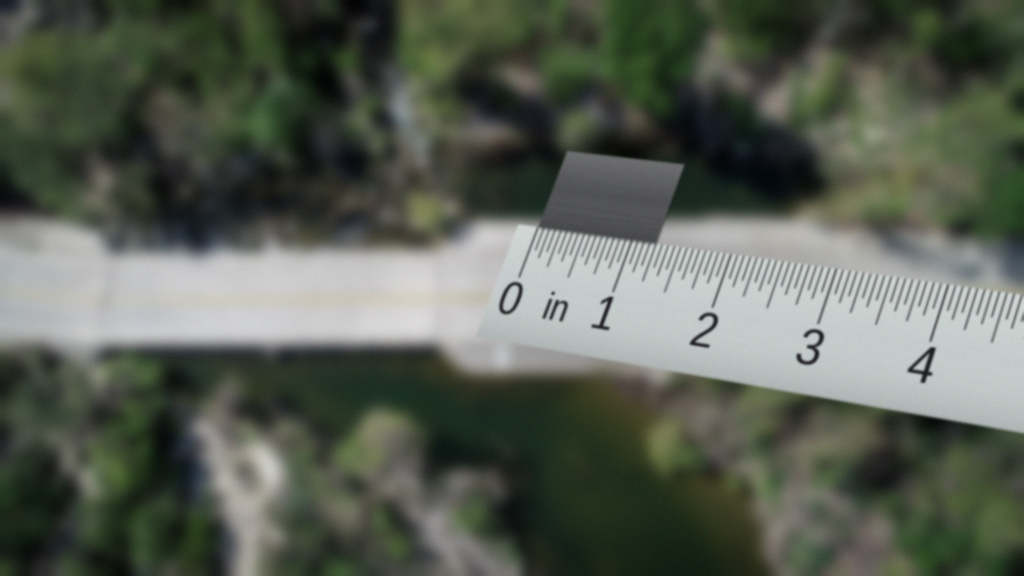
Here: 1.25 in
